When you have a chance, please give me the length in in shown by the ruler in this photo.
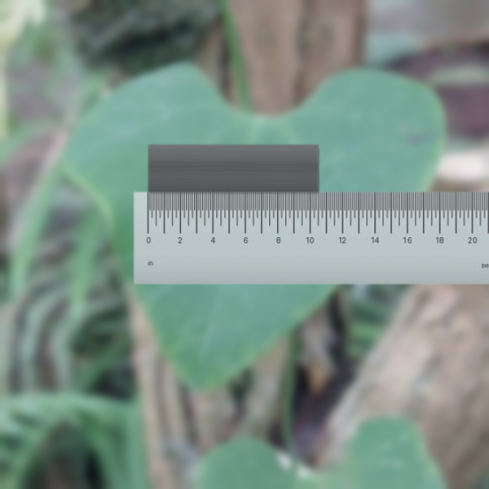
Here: 10.5 in
